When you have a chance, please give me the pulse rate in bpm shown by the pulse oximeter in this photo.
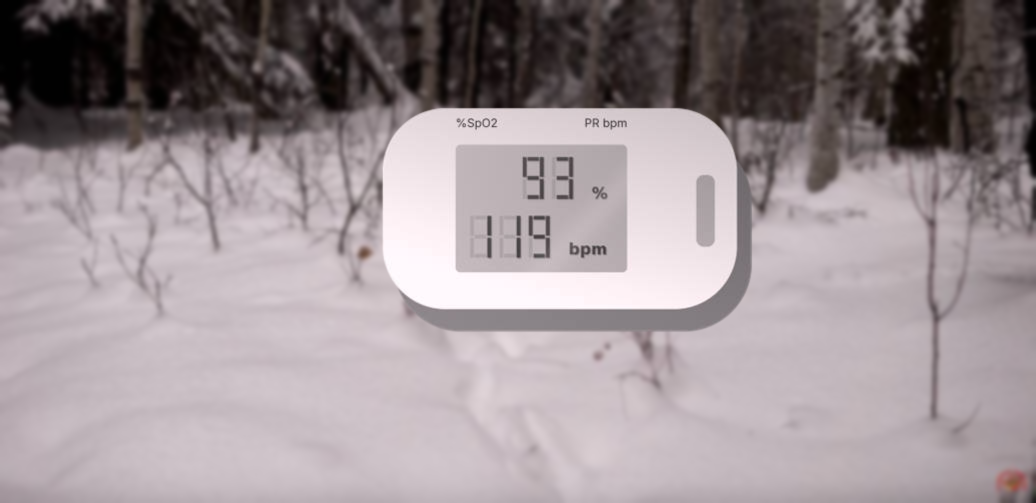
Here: 119 bpm
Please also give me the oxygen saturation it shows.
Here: 93 %
